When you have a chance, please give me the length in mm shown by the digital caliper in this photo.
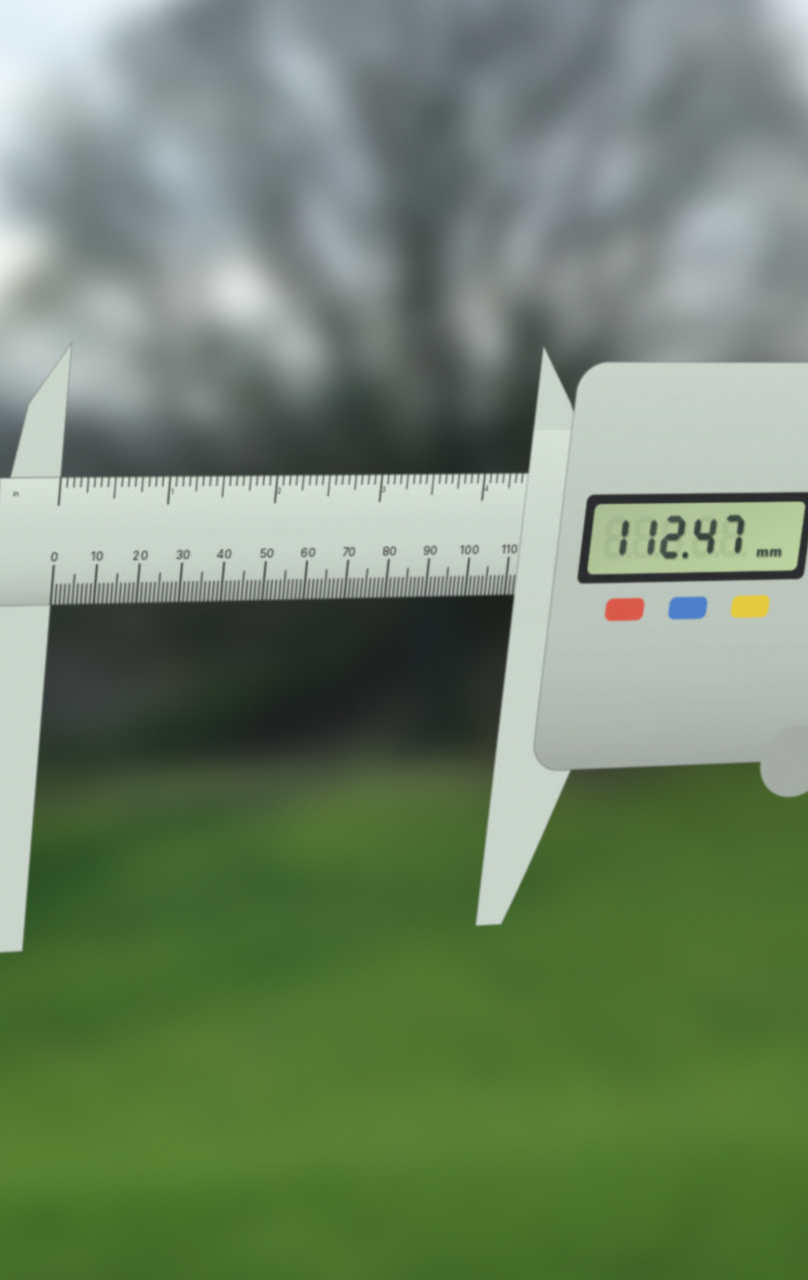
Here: 112.47 mm
